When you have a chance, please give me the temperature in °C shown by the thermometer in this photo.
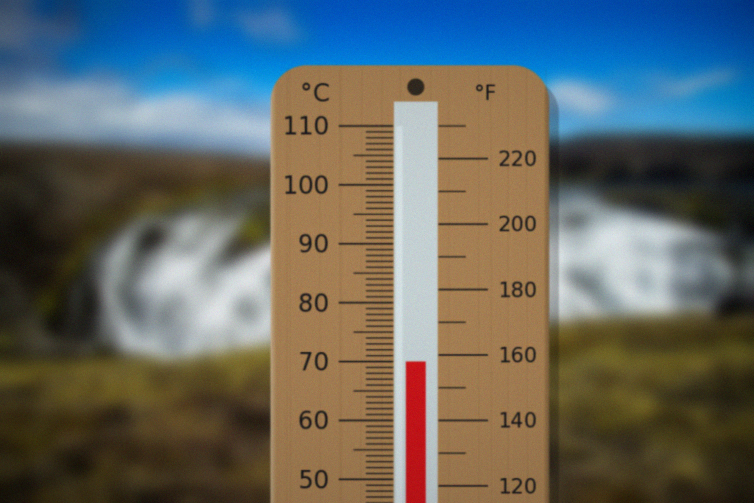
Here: 70 °C
